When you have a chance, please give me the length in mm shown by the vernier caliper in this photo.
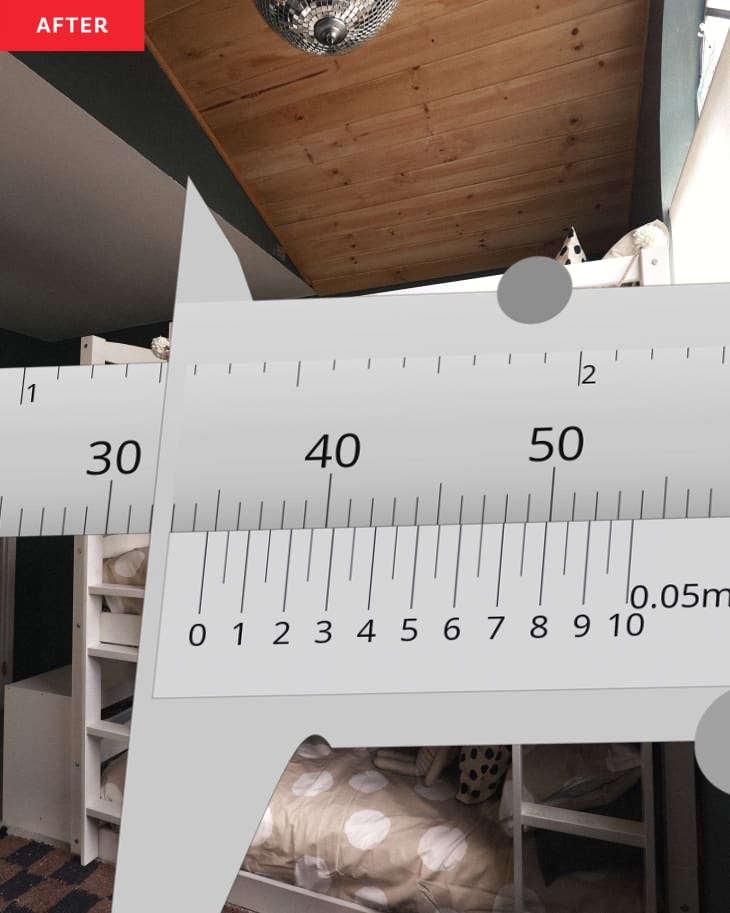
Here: 34.65 mm
